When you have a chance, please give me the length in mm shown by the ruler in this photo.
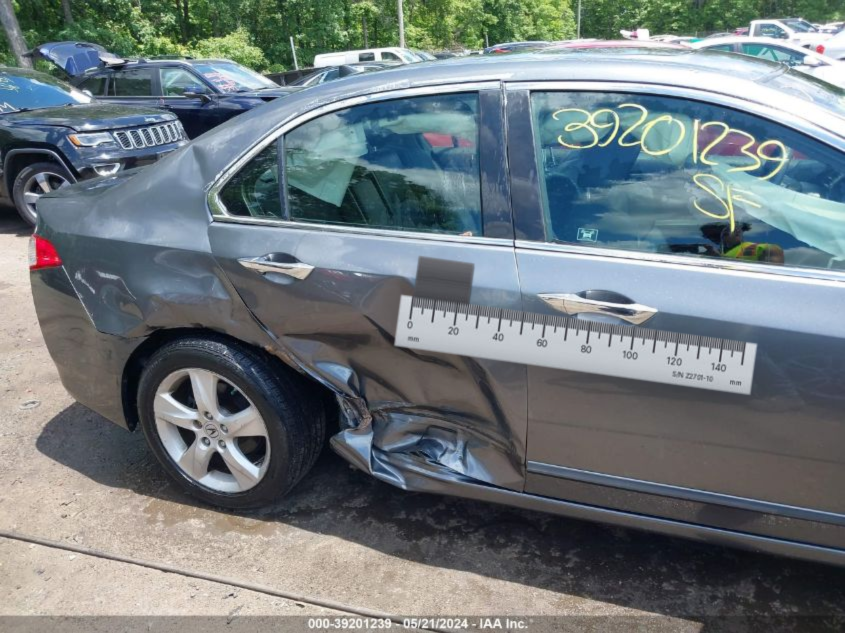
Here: 25 mm
